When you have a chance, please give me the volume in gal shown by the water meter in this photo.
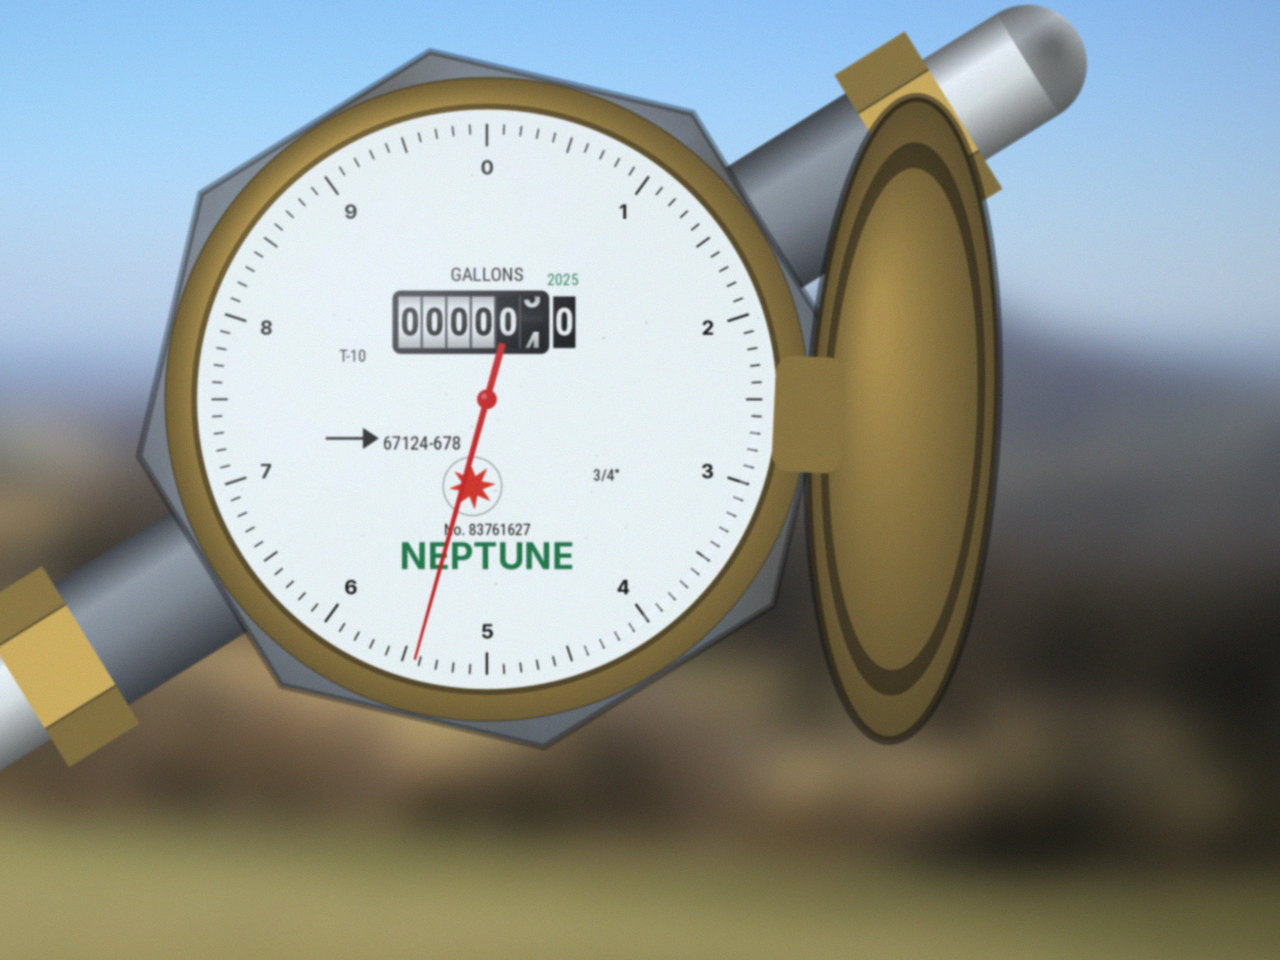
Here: 35.4 gal
